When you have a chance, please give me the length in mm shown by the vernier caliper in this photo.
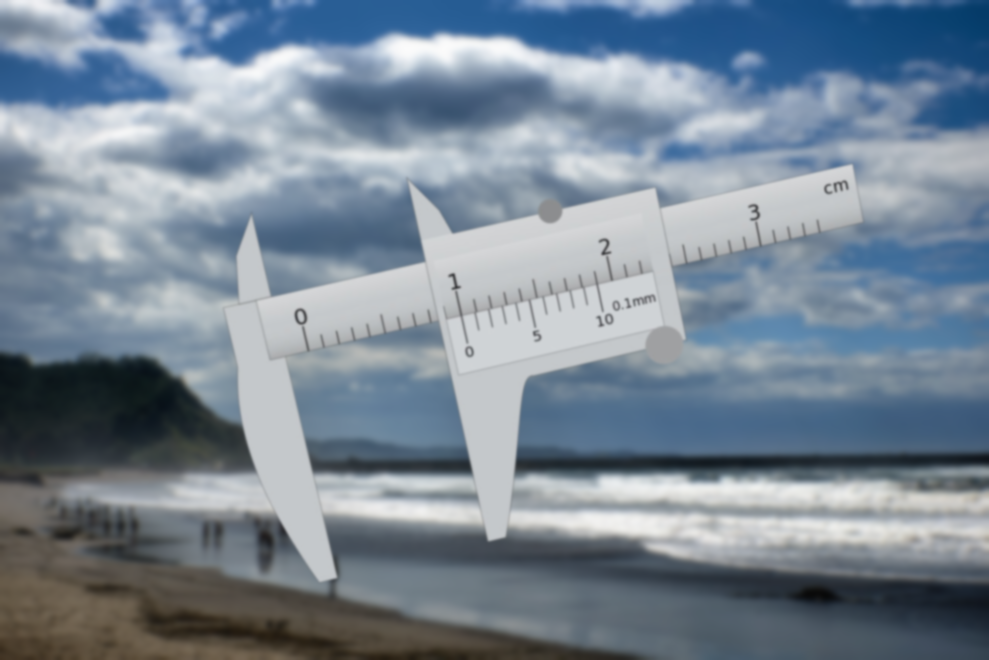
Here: 10.0 mm
